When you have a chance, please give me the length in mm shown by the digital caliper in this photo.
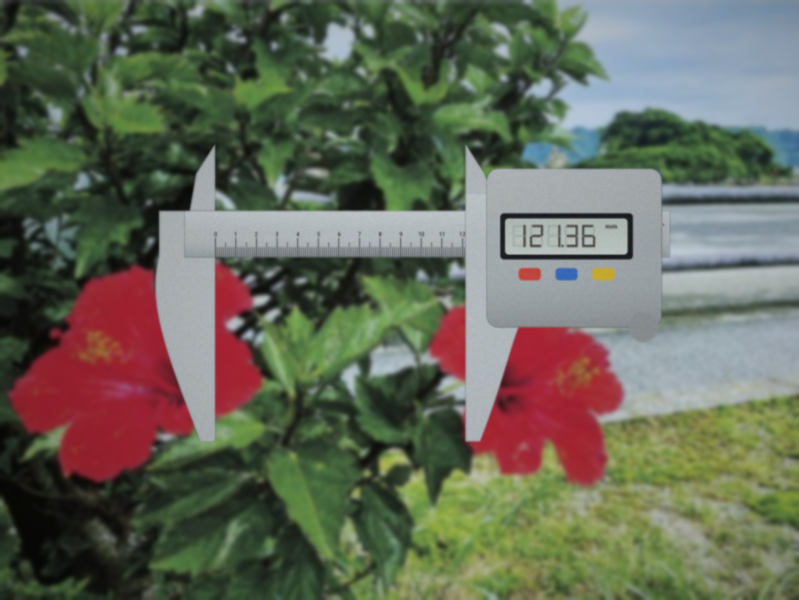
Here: 121.36 mm
